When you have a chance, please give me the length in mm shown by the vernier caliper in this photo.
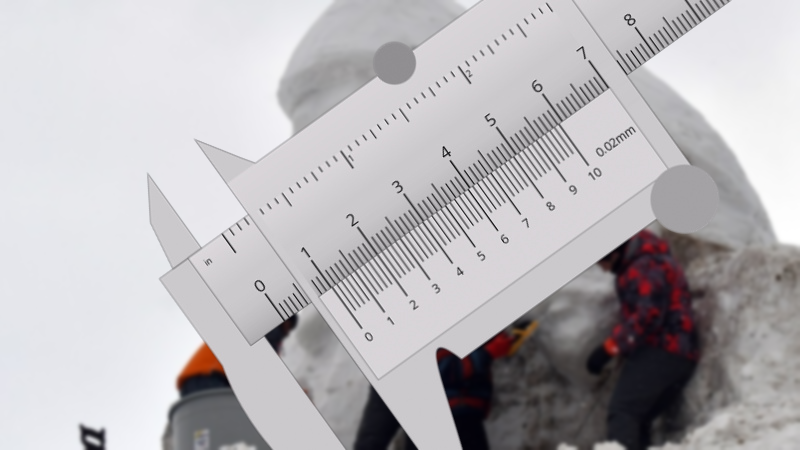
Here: 10.2 mm
